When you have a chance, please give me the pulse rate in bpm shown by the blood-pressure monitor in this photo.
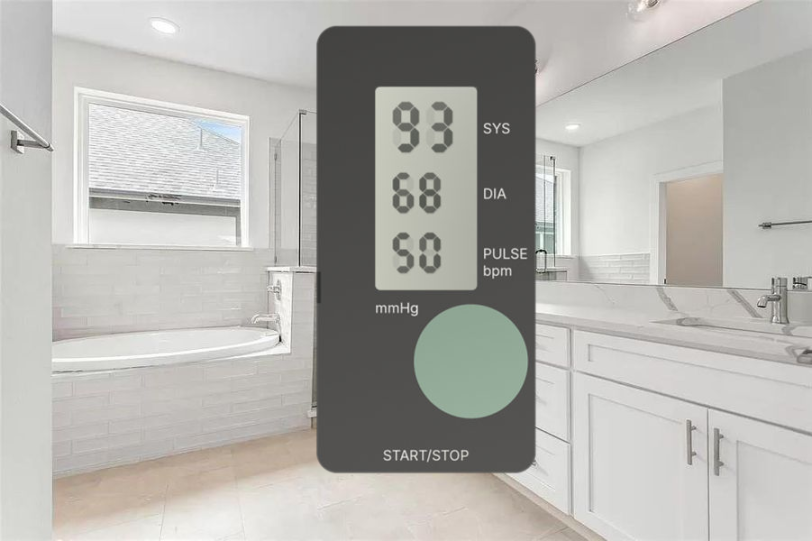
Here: 50 bpm
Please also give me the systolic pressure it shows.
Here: 93 mmHg
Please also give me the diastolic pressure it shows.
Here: 68 mmHg
